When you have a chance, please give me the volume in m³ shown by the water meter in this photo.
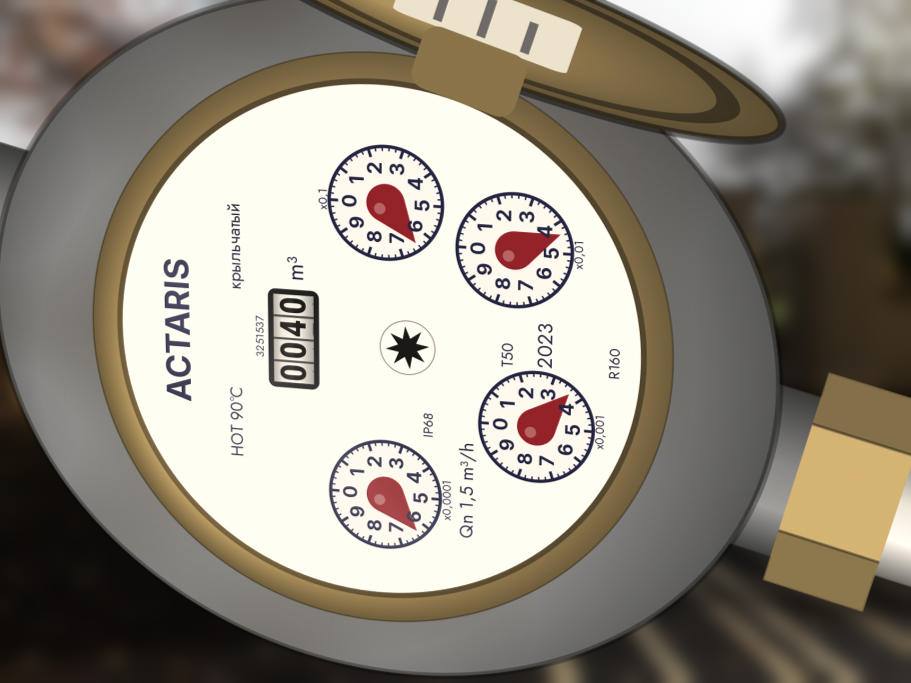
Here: 40.6436 m³
